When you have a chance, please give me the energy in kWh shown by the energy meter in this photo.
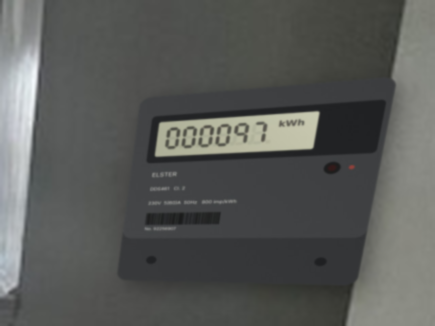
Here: 97 kWh
